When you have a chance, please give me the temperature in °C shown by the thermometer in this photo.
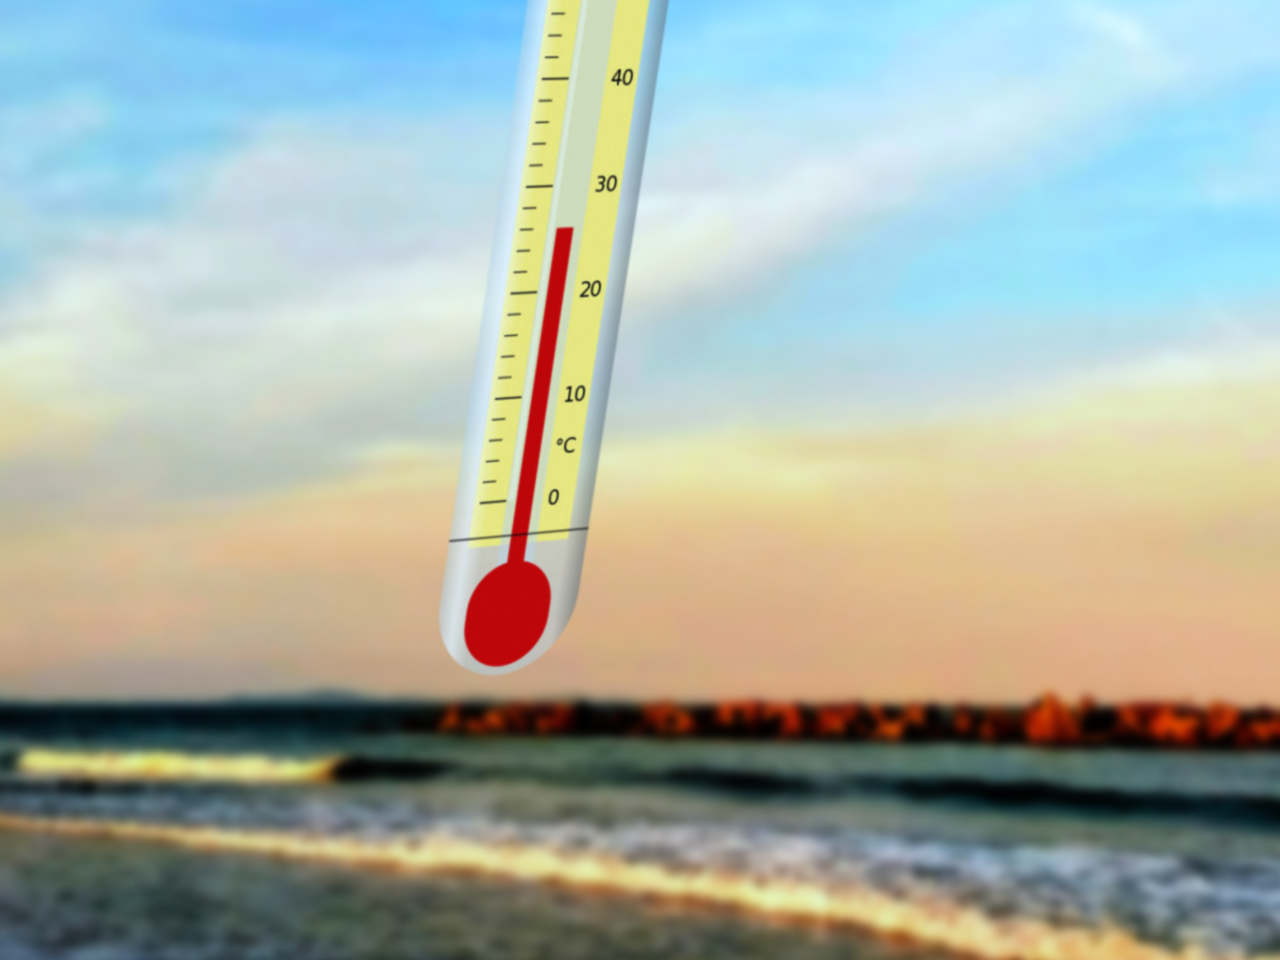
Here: 26 °C
